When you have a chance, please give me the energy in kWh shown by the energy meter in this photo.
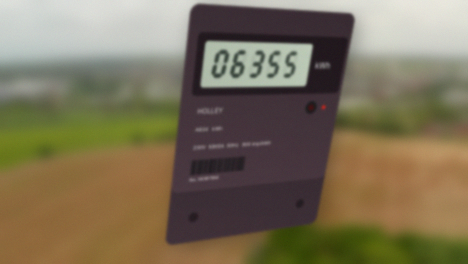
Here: 6355 kWh
